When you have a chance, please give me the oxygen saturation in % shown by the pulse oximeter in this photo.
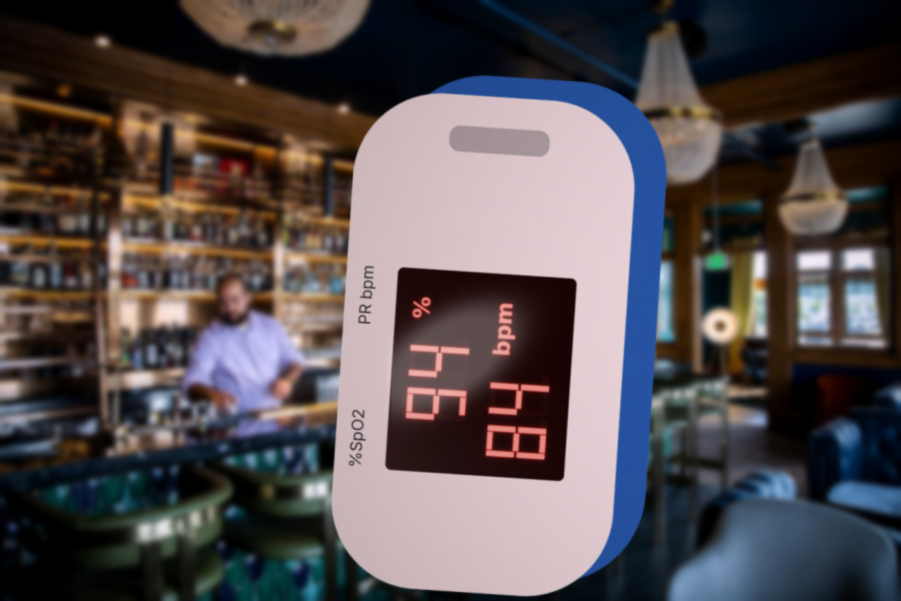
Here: 94 %
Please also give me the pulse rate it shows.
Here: 84 bpm
